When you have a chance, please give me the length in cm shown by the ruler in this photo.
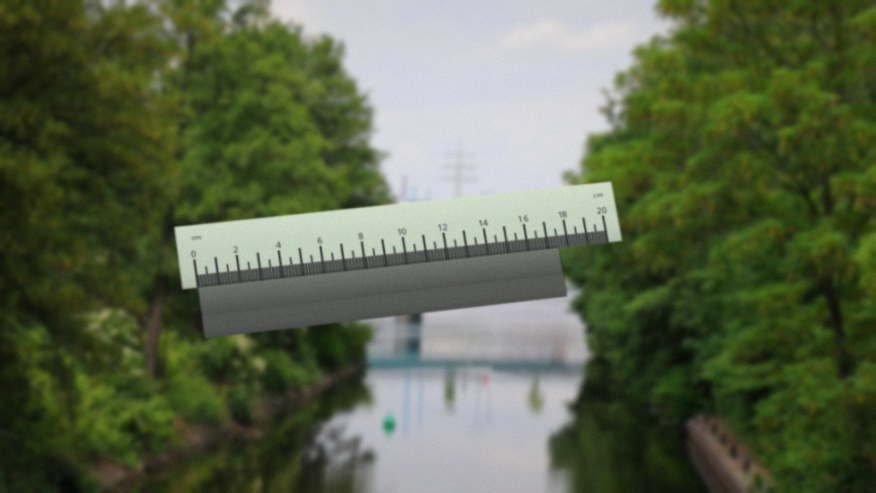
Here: 17.5 cm
